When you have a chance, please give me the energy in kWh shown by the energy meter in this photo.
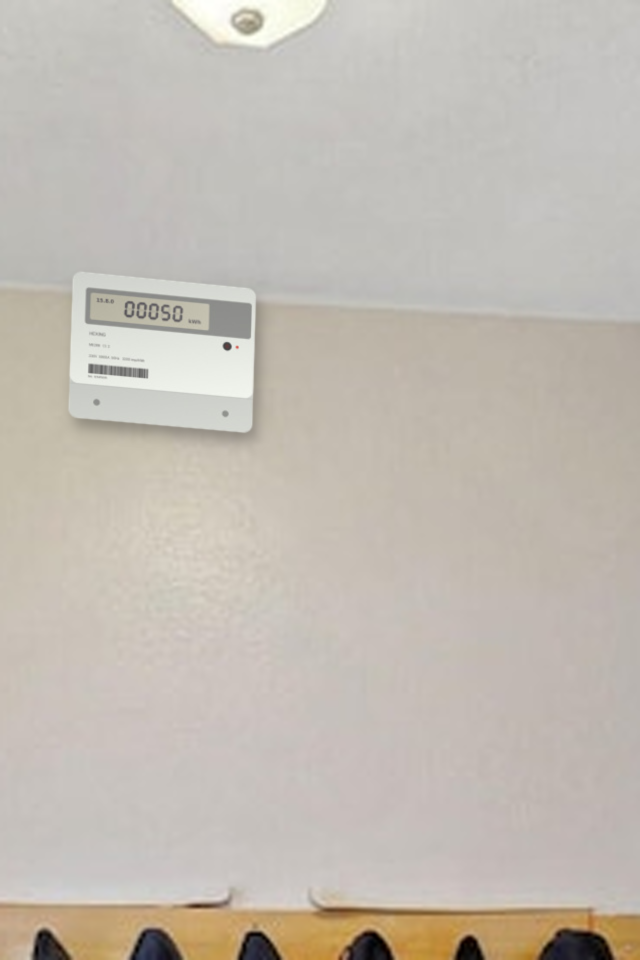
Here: 50 kWh
